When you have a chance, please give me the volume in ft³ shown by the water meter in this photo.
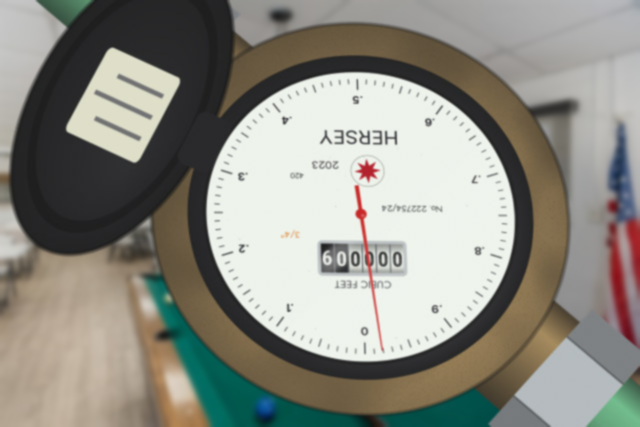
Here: 8.98 ft³
